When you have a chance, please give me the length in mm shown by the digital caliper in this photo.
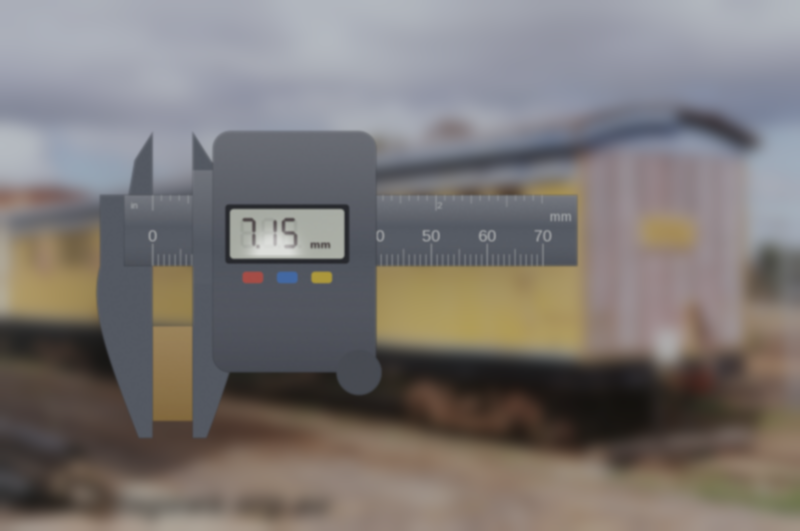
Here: 7.15 mm
